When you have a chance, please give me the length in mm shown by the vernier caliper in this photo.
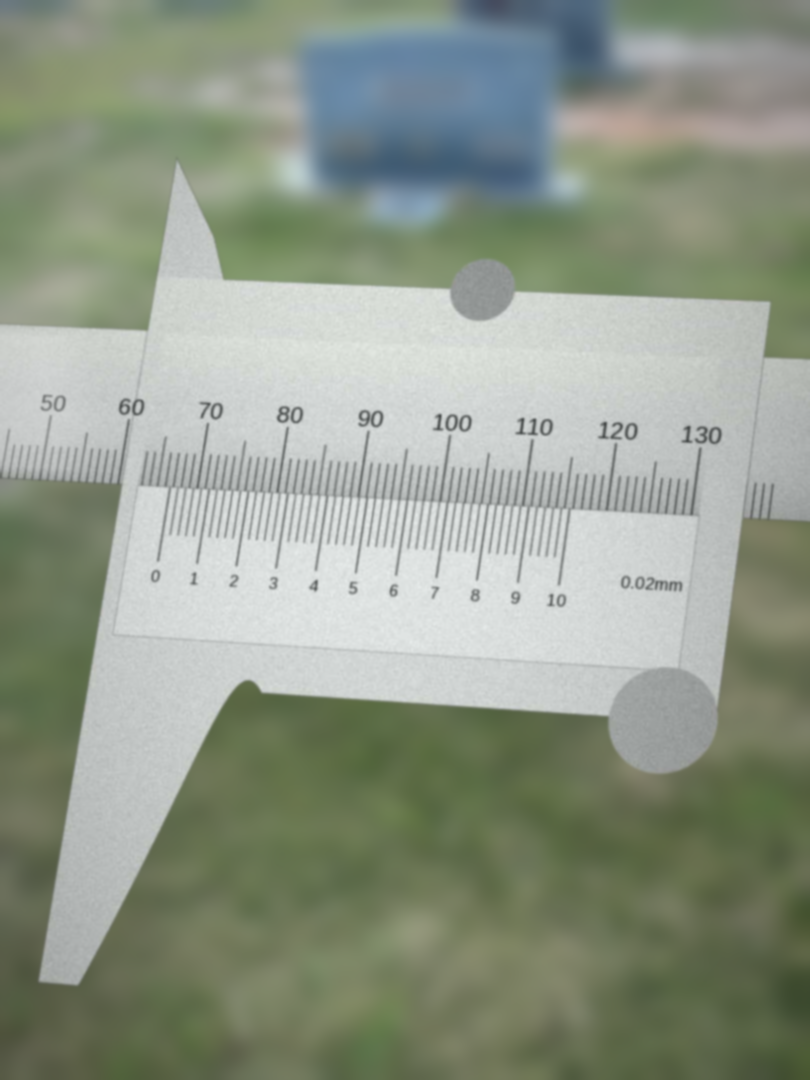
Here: 66.6 mm
